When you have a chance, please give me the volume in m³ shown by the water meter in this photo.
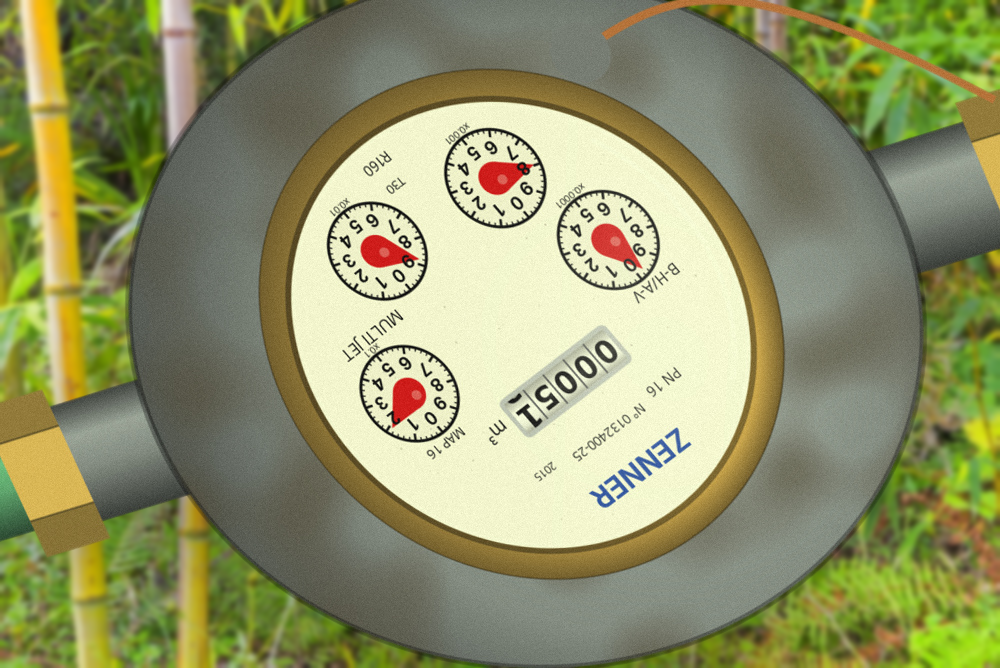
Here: 51.1879 m³
